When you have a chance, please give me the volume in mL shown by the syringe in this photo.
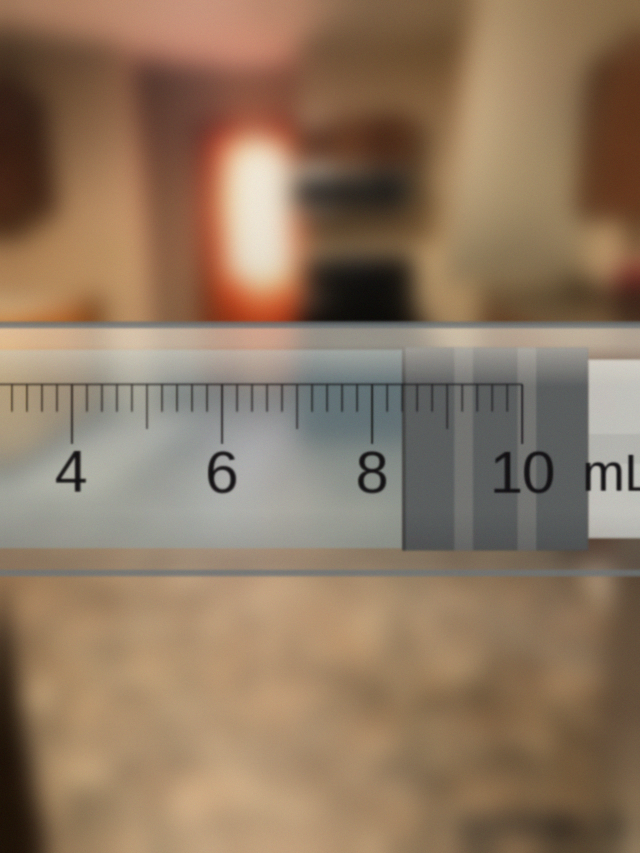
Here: 8.4 mL
